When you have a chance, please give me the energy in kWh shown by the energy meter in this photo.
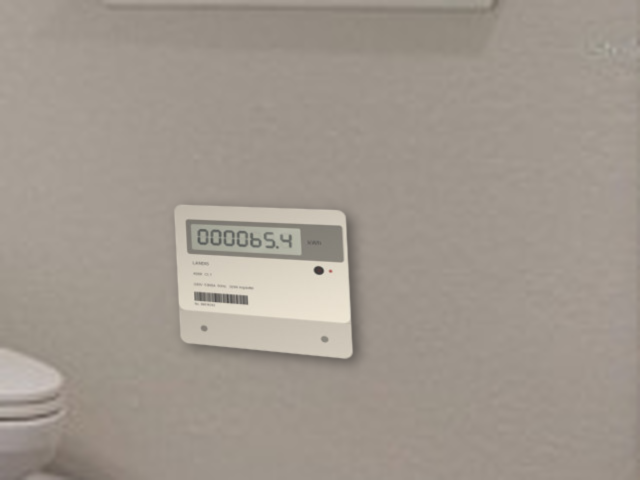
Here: 65.4 kWh
